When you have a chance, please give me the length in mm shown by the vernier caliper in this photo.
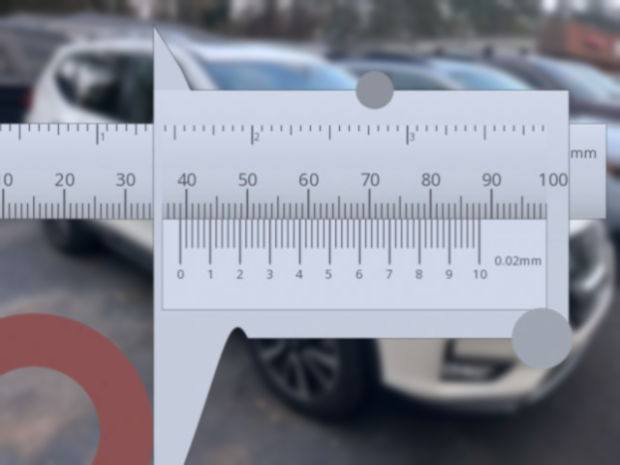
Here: 39.0 mm
